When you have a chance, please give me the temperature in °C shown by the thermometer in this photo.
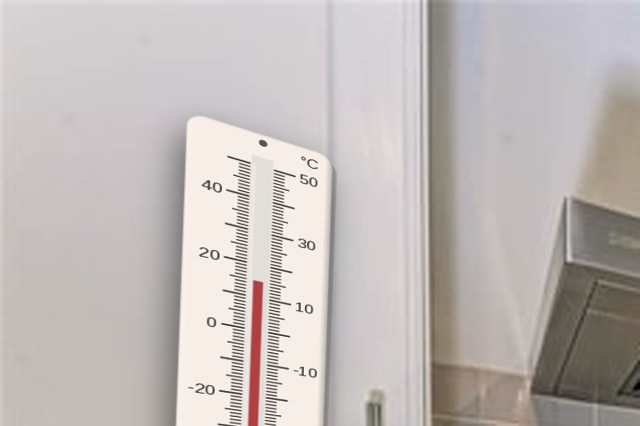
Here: 15 °C
